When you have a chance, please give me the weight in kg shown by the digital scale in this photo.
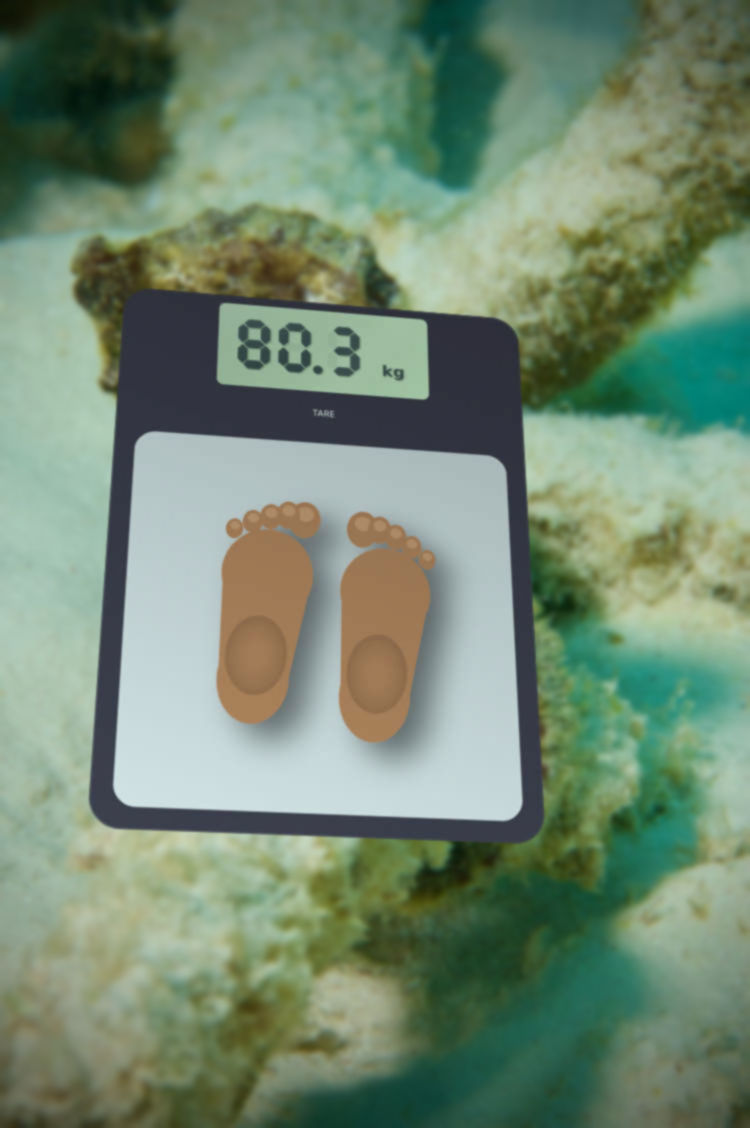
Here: 80.3 kg
